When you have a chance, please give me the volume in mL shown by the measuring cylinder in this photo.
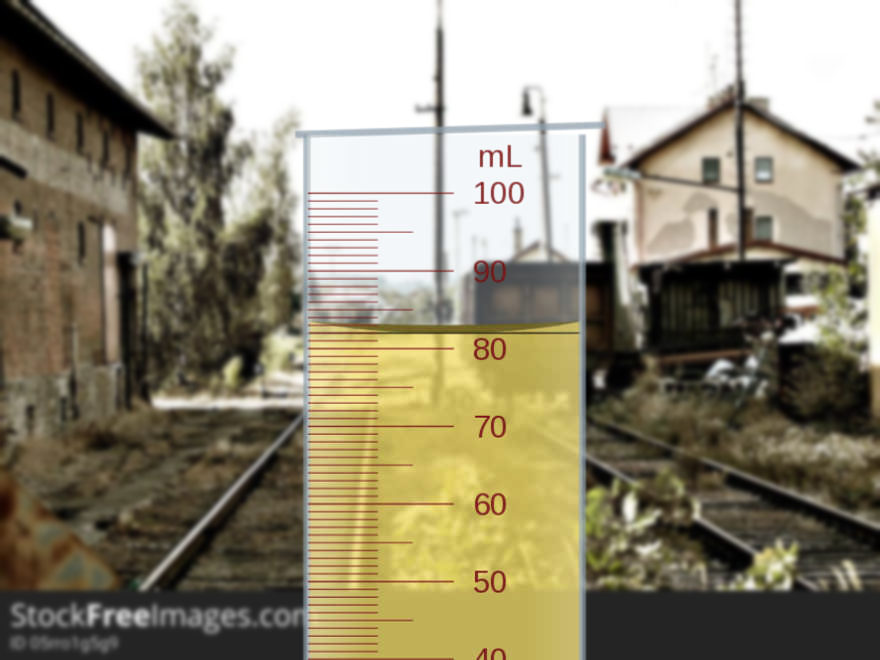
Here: 82 mL
